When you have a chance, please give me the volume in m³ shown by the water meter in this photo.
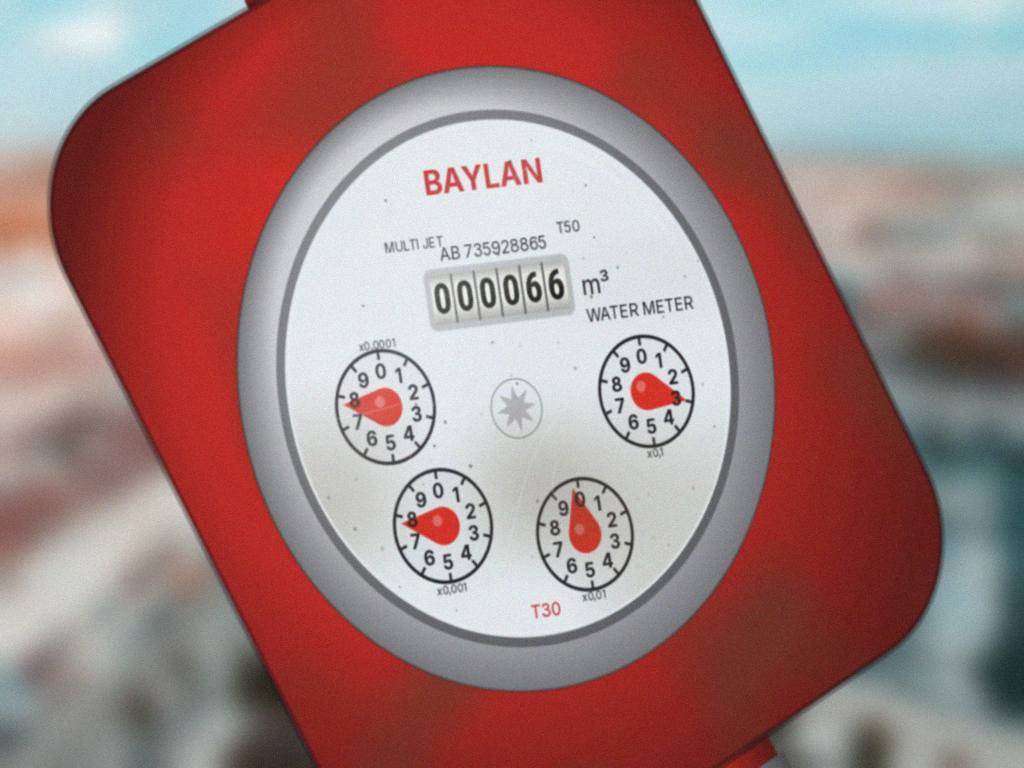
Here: 66.2977 m³
